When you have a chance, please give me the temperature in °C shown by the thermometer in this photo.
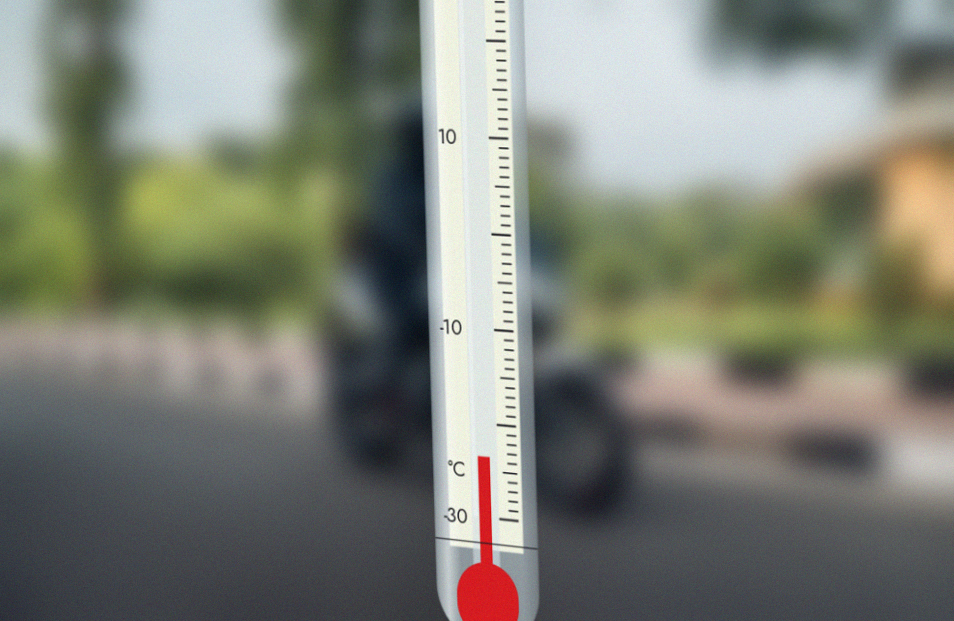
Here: -23.5 °C
